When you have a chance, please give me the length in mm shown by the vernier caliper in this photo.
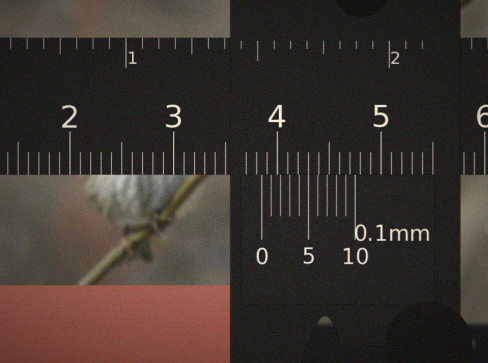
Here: 38.5 mm
